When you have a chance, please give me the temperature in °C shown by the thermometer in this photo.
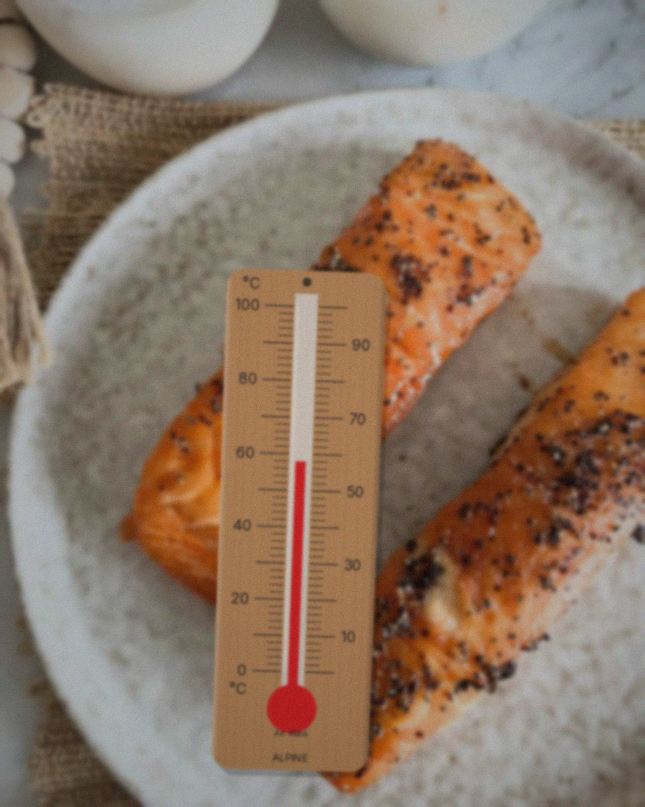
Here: 58 °C
